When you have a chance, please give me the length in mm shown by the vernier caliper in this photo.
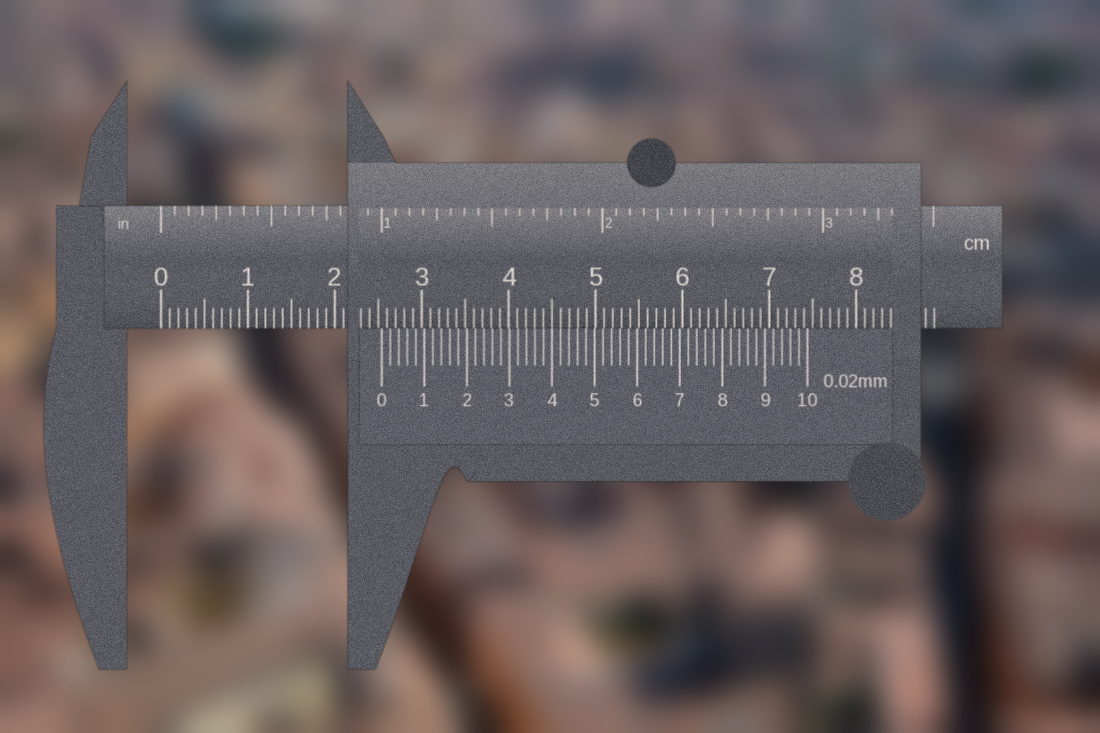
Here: 25.4 mm
